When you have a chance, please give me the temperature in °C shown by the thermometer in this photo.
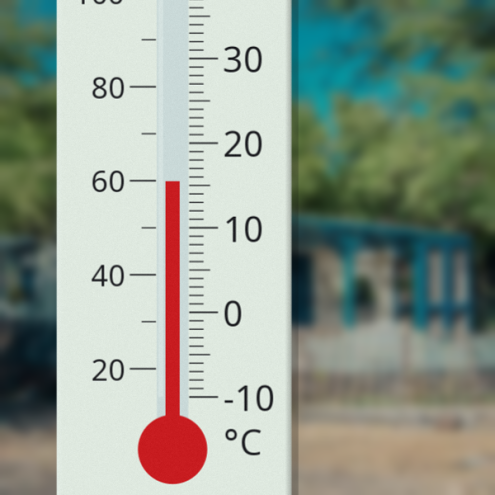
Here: 15.5 °C
